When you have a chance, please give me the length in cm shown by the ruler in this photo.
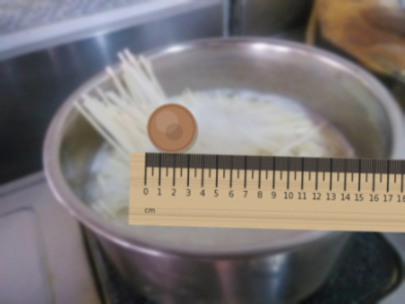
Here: 3.5 cm
